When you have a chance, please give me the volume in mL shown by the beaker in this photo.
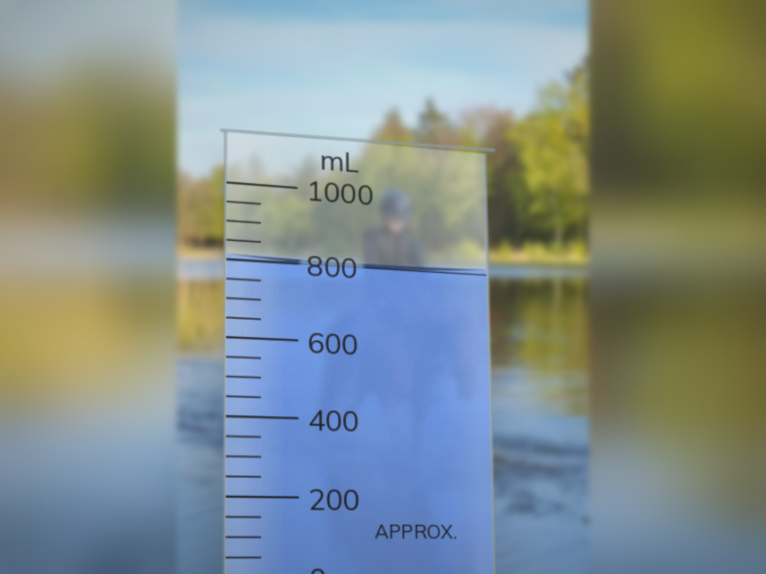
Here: 800 mL
